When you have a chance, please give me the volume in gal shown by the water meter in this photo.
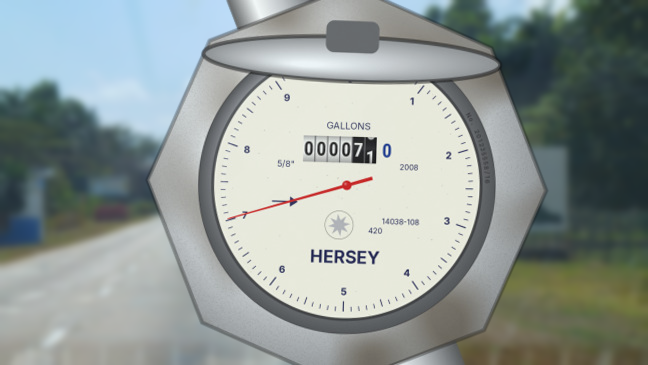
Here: 707.0 gal
